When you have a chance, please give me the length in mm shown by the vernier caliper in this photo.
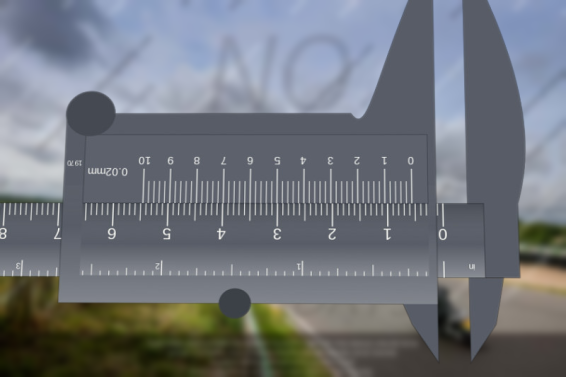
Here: 5.6 mm
